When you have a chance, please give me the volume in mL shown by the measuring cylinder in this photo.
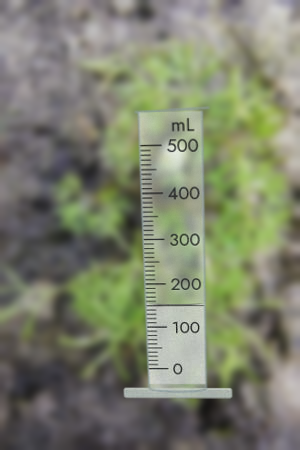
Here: 150 mL
